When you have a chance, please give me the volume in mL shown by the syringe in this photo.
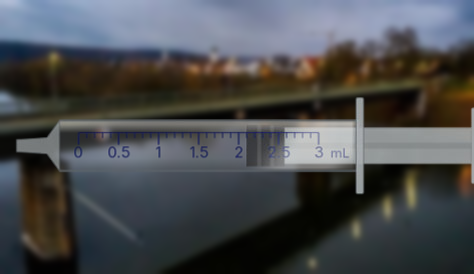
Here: 2.1 mL
